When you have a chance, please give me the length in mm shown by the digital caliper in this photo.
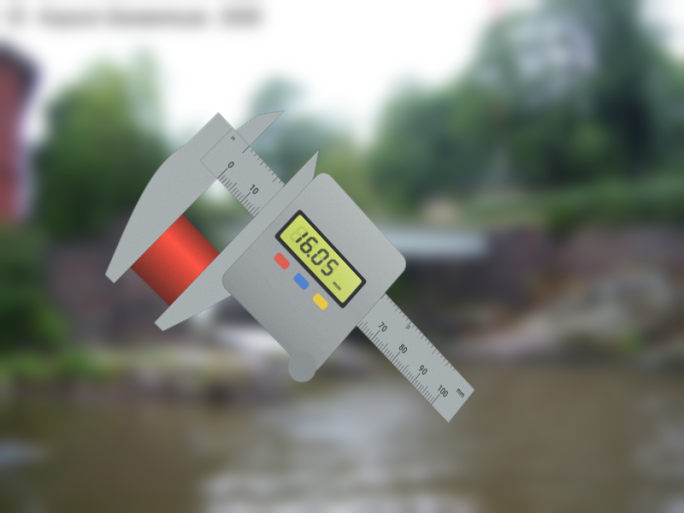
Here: 16.05 mm
